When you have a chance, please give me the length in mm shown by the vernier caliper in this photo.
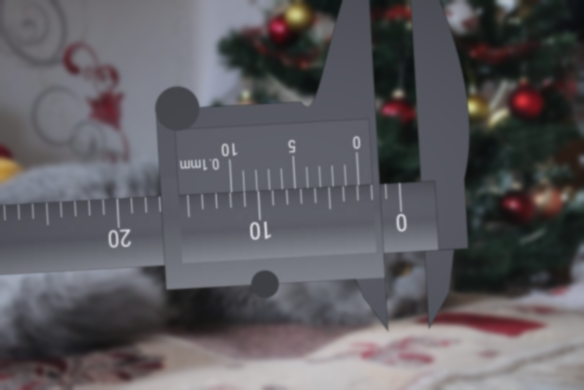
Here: 2.9 mm
